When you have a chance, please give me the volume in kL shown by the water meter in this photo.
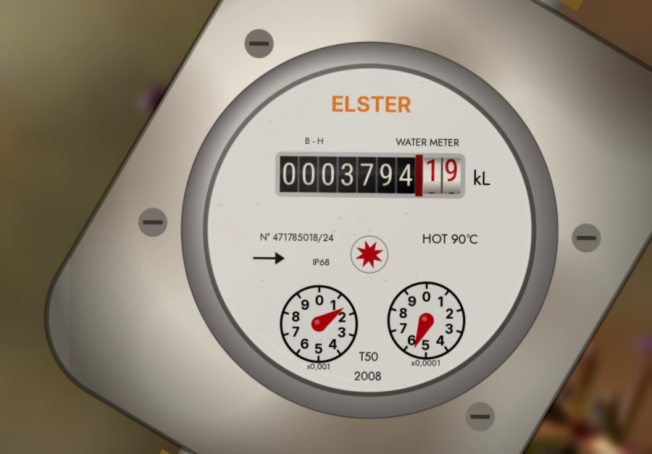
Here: 3794.1915 kL
